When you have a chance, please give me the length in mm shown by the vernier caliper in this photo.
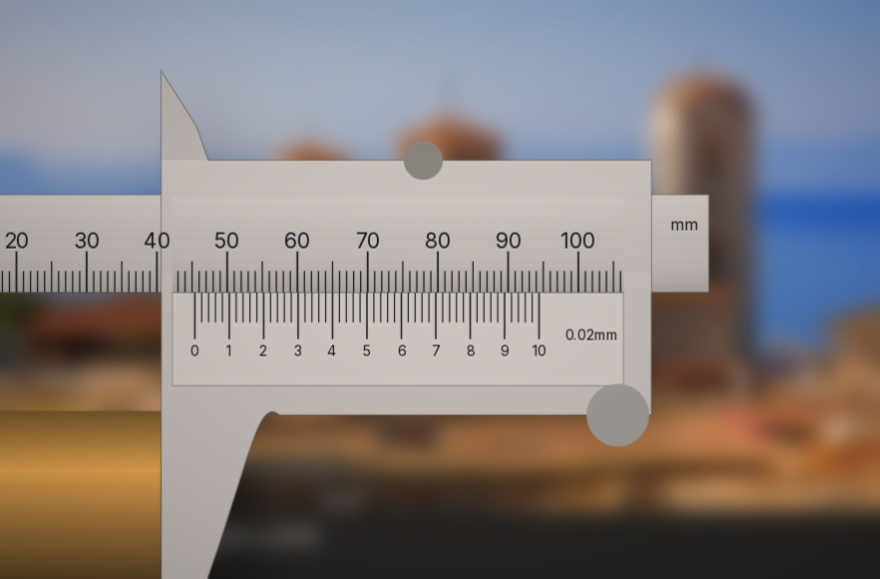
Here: 45.4 mm
